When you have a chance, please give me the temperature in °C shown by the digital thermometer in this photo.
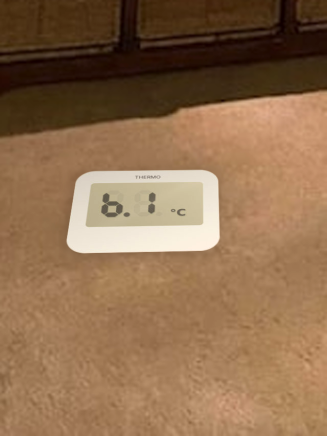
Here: 6.1 °C
